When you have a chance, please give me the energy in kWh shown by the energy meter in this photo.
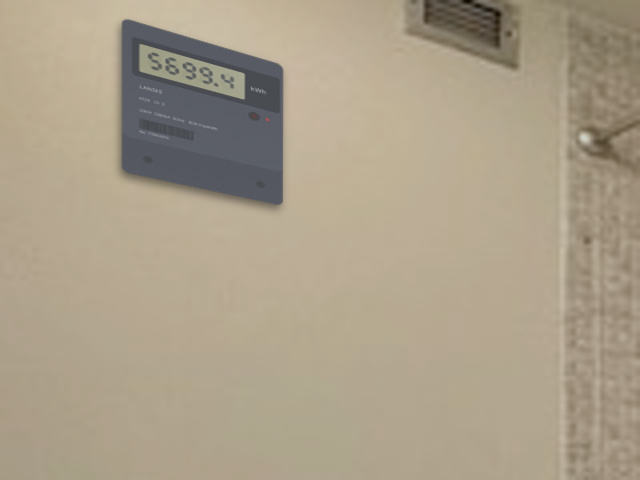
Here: 5699.4 kWh
